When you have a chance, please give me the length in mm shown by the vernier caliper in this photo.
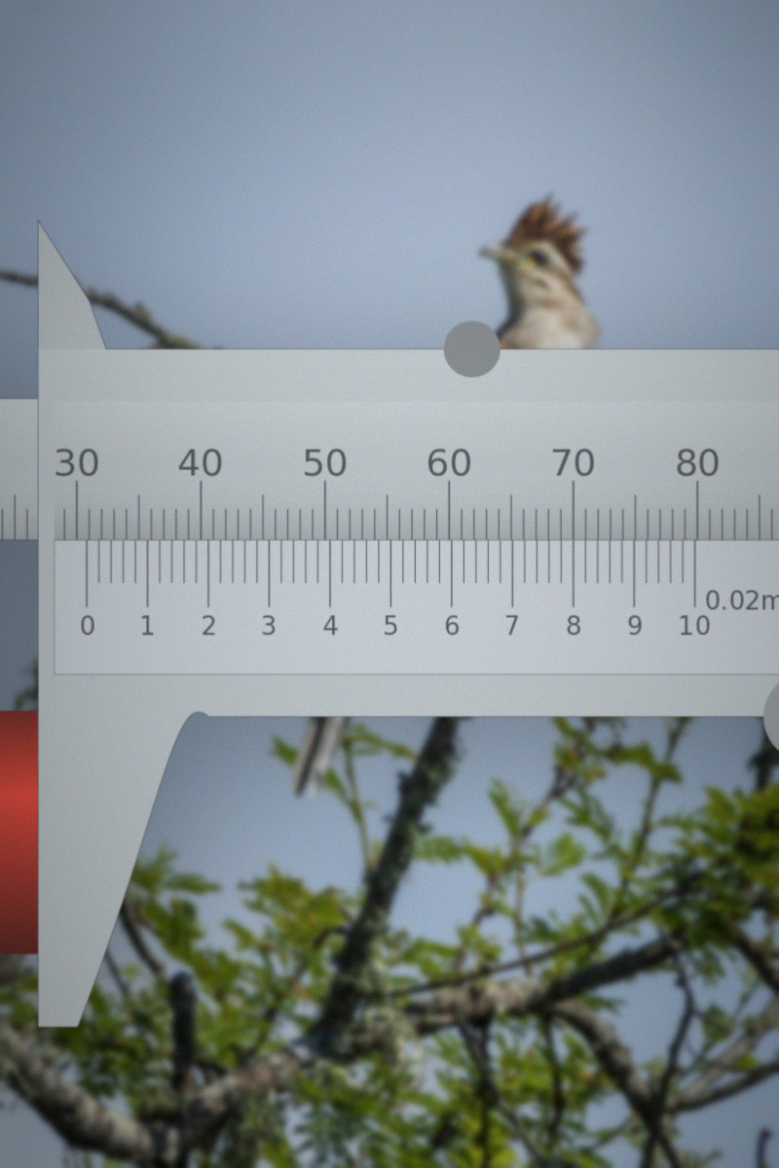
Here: 30.8 mm
